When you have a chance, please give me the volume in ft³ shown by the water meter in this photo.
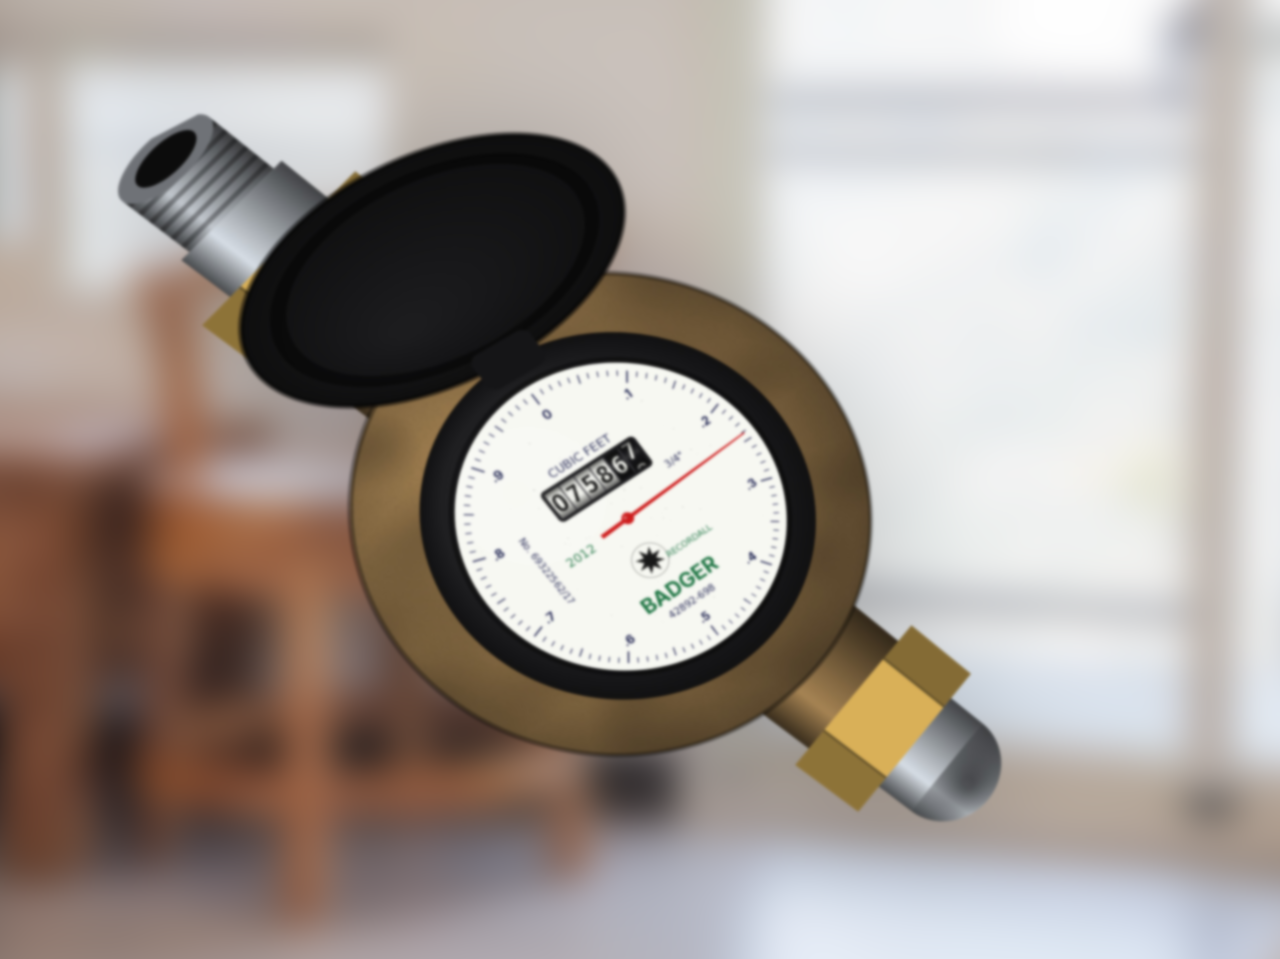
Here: 75867.24 ft³
